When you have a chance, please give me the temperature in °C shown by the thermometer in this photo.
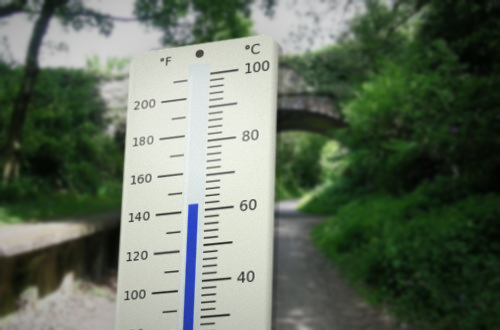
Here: 62 °C
